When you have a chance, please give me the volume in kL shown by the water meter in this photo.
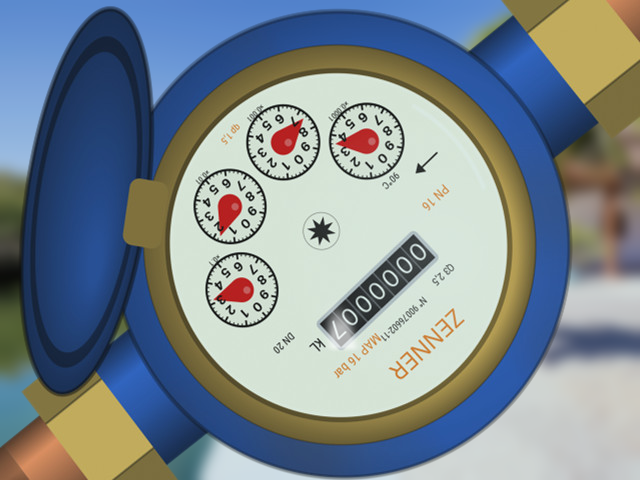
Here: 7.3173 kL
